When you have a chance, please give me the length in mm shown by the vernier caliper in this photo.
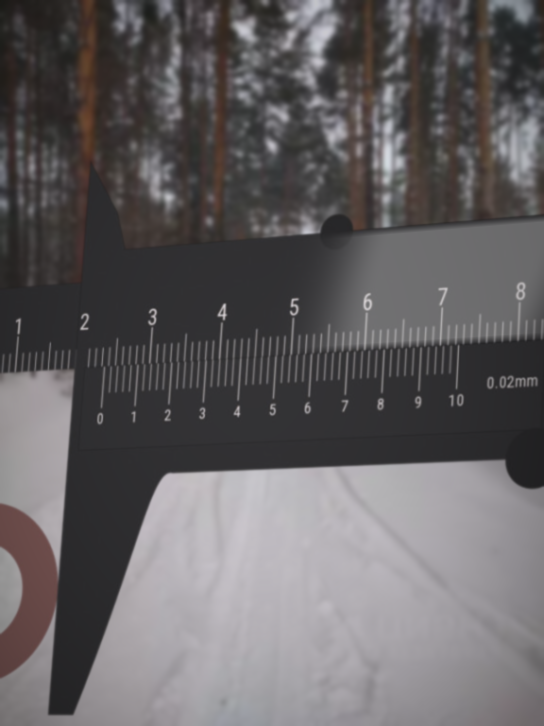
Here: 23.4 mm
